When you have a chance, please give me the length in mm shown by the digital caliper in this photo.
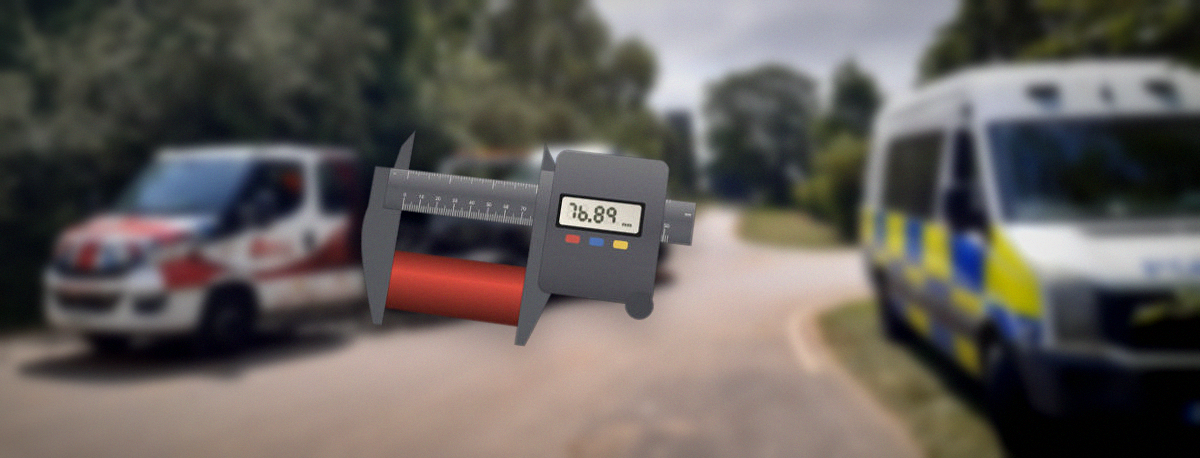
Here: 76.89 mm
